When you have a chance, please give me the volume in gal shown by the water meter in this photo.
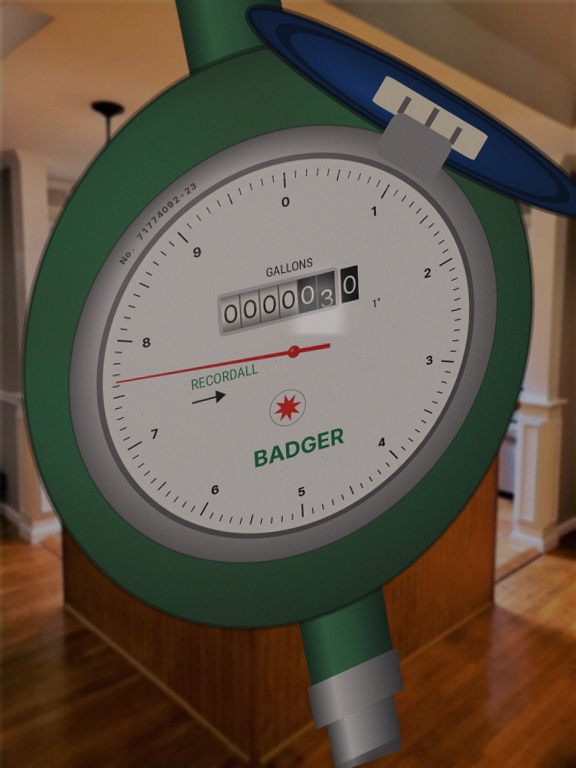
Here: 27.6 gal
